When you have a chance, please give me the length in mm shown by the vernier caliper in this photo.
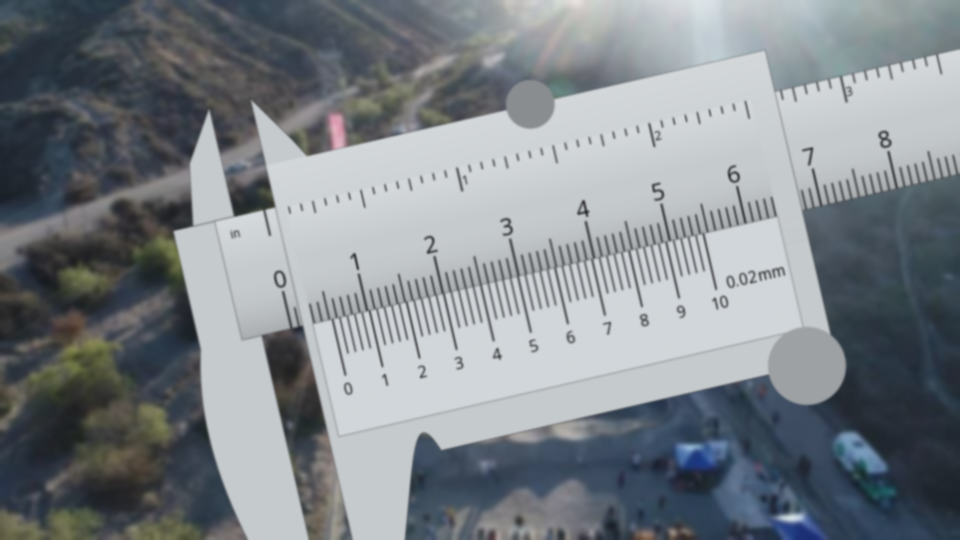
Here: 5.4 mm
